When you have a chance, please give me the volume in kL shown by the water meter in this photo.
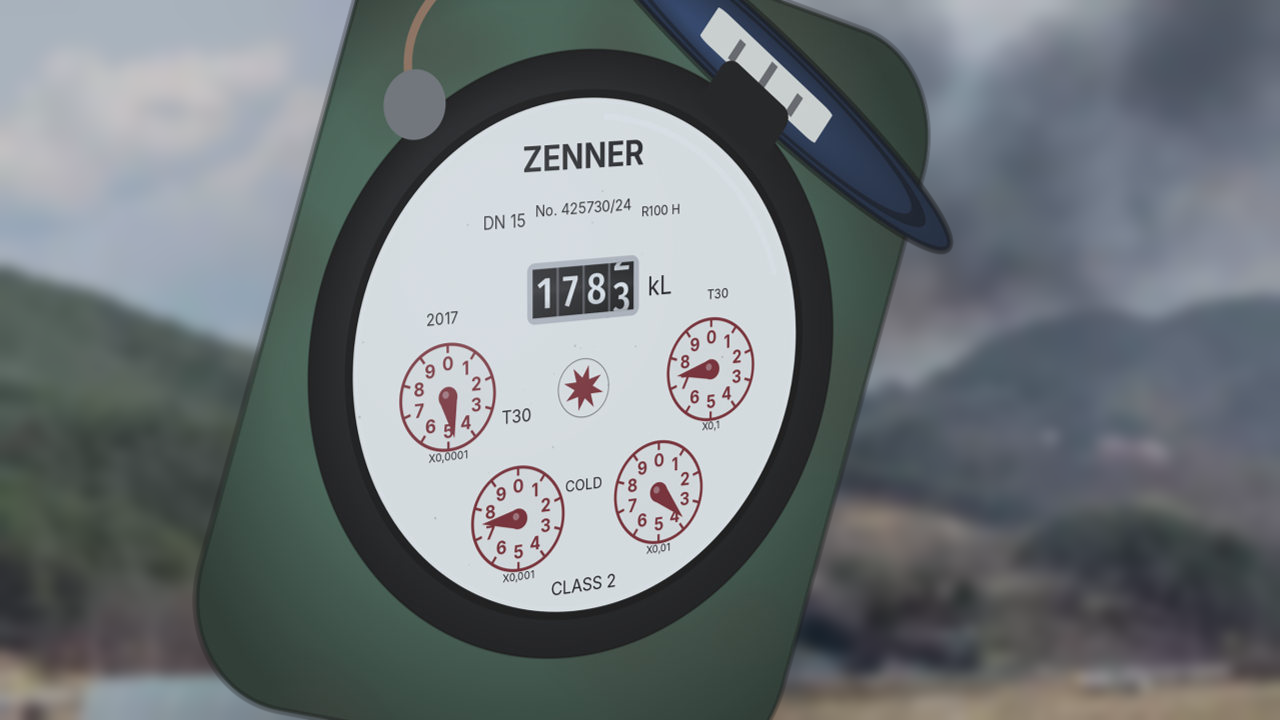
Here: 1782.7374 kL
